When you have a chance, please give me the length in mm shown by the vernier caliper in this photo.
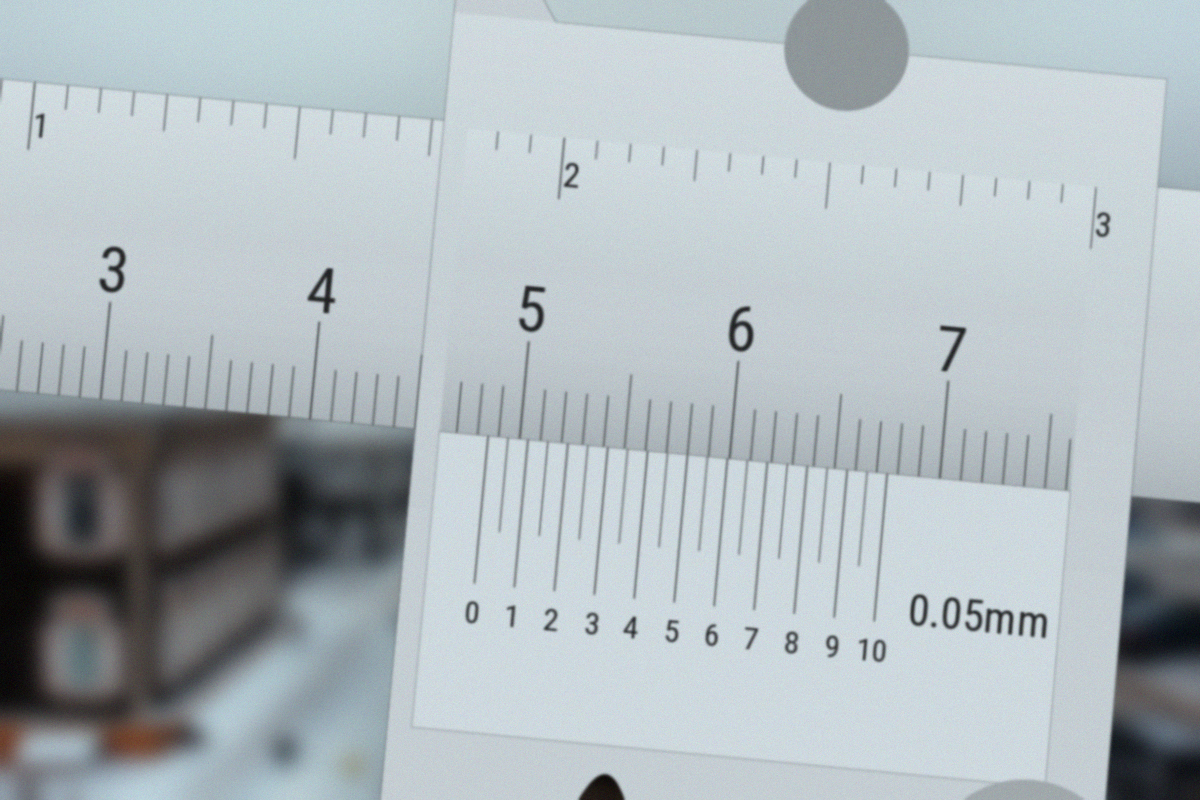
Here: 48.5 mm
